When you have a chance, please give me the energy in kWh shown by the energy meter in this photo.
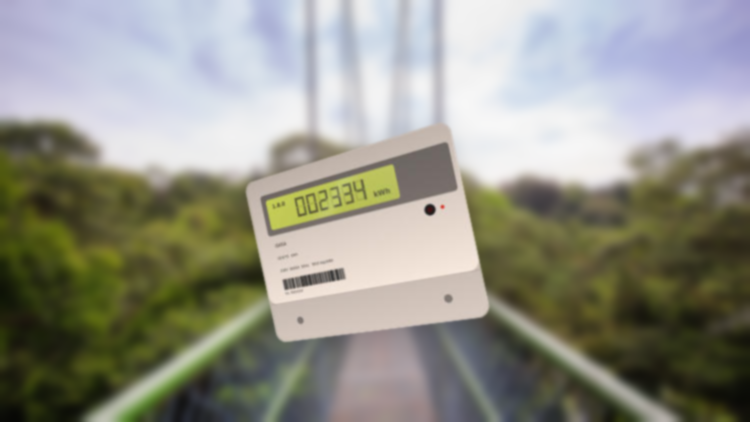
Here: 2334 kWh
